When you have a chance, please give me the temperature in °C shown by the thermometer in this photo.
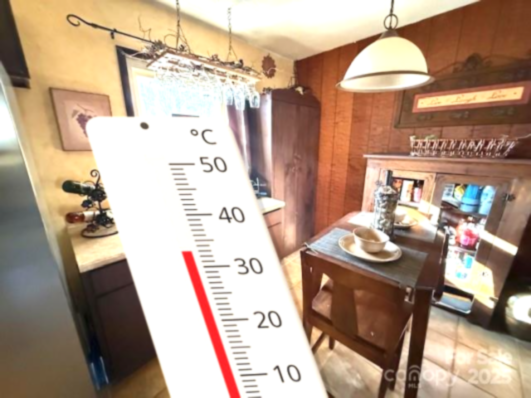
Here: 33 °C
